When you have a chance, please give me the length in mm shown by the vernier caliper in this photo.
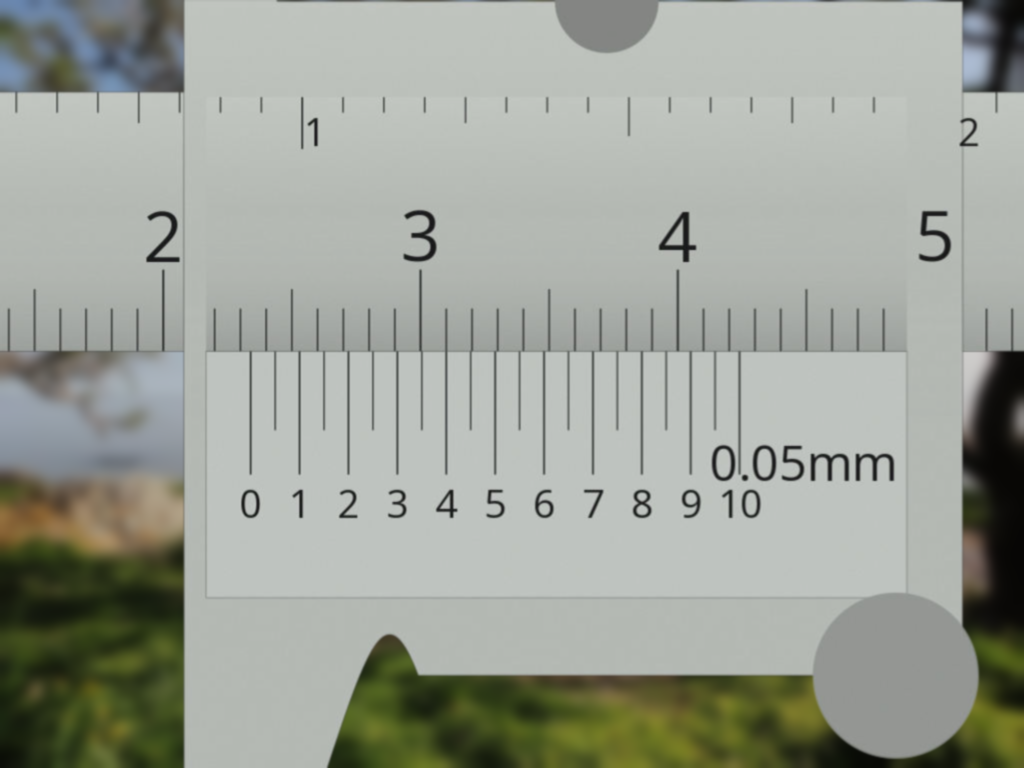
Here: 23.4 mm
